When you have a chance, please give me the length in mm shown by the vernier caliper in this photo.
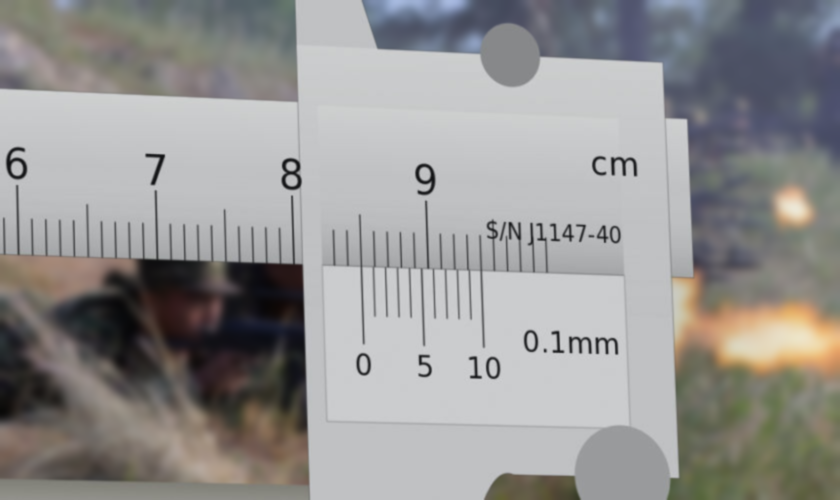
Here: 85.0 mm
